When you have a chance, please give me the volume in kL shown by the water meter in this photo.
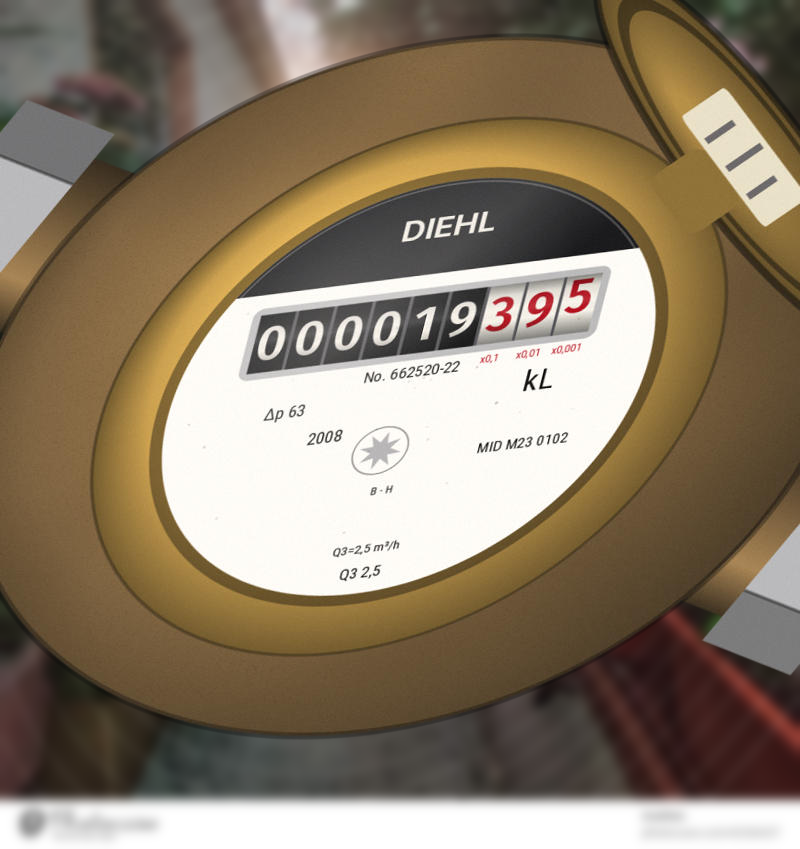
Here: 19.395 kL
